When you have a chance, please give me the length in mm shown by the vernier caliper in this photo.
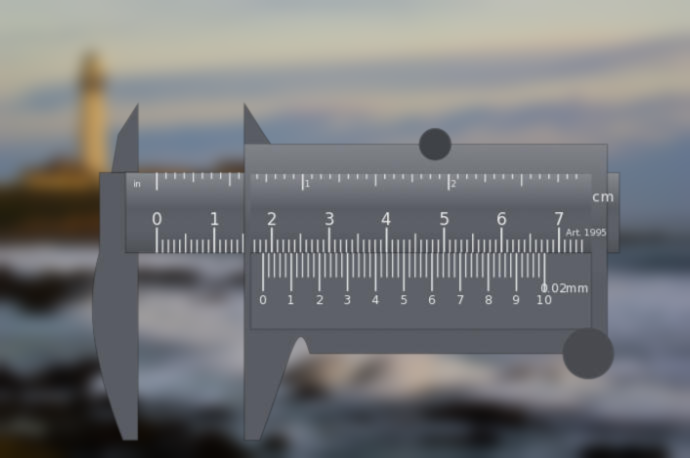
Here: 18.5 mm
